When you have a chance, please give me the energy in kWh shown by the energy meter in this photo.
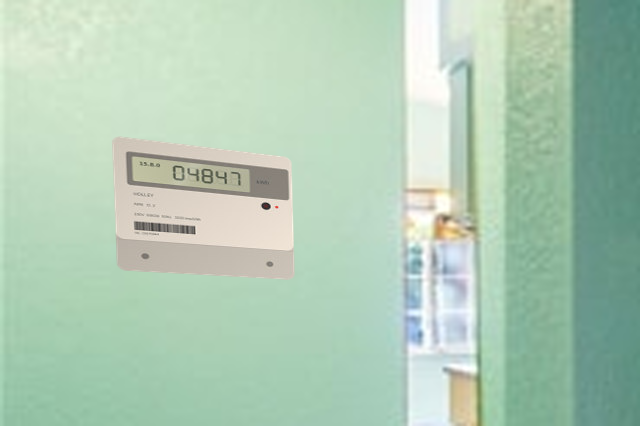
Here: 4847 kWh
